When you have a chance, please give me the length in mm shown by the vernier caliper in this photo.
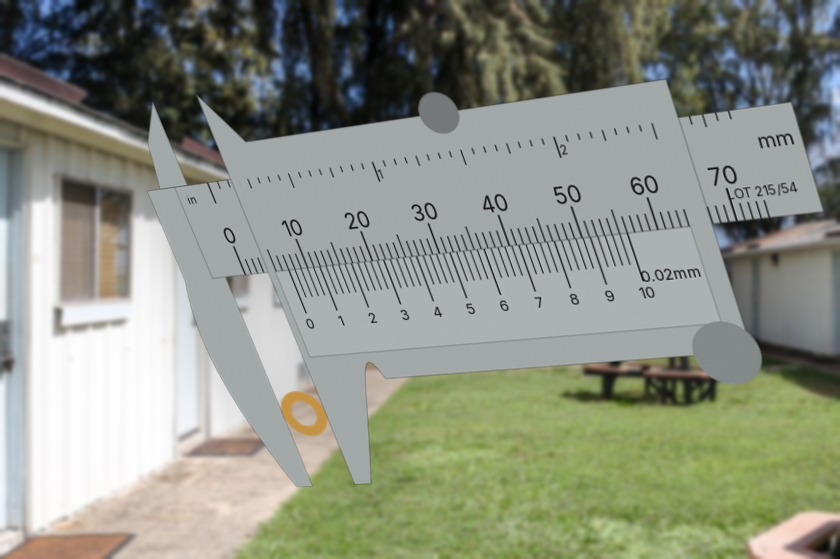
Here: 7.0 mm
